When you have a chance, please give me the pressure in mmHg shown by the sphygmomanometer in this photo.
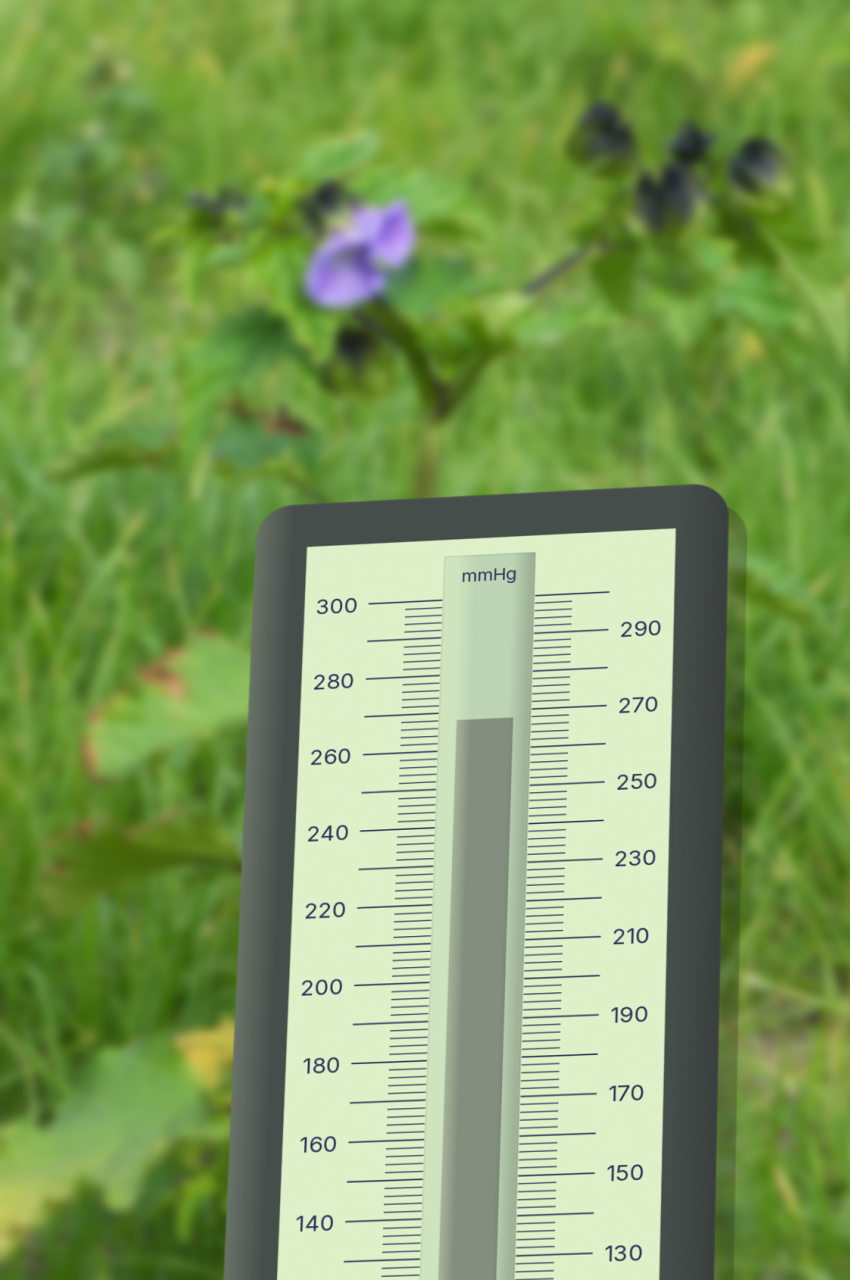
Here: 268 mmHg
